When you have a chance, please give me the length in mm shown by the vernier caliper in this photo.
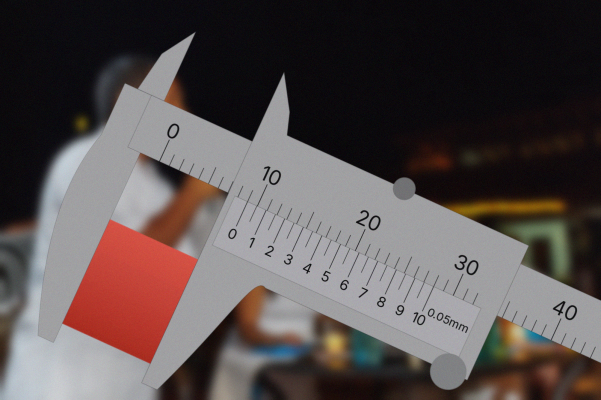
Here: 9.0 mm
